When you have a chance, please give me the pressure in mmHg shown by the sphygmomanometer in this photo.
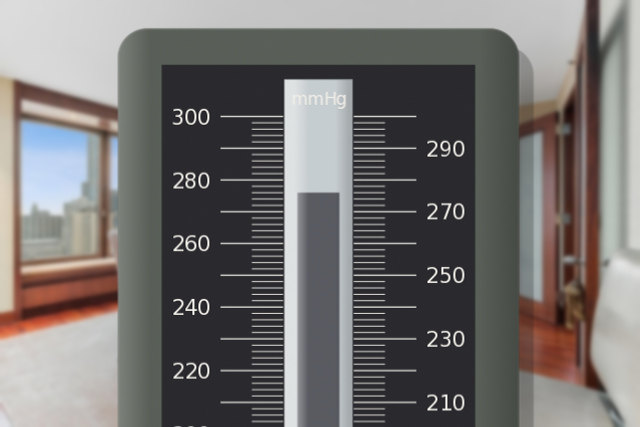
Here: 276 mmHg
